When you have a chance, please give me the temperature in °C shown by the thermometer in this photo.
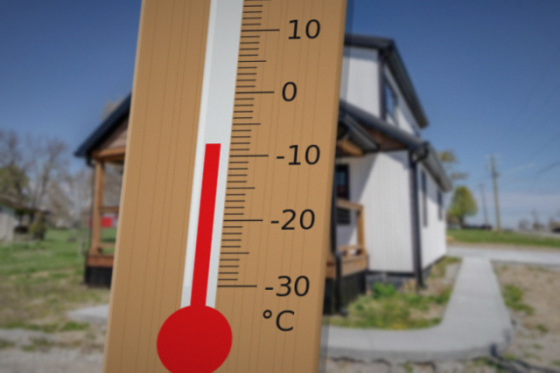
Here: -8 °C
